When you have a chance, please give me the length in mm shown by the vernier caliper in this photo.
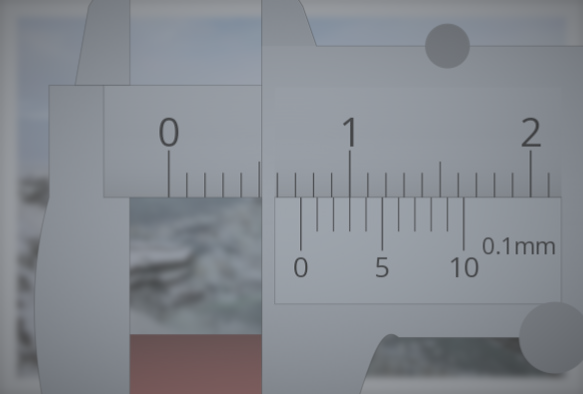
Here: 7.3 mm
